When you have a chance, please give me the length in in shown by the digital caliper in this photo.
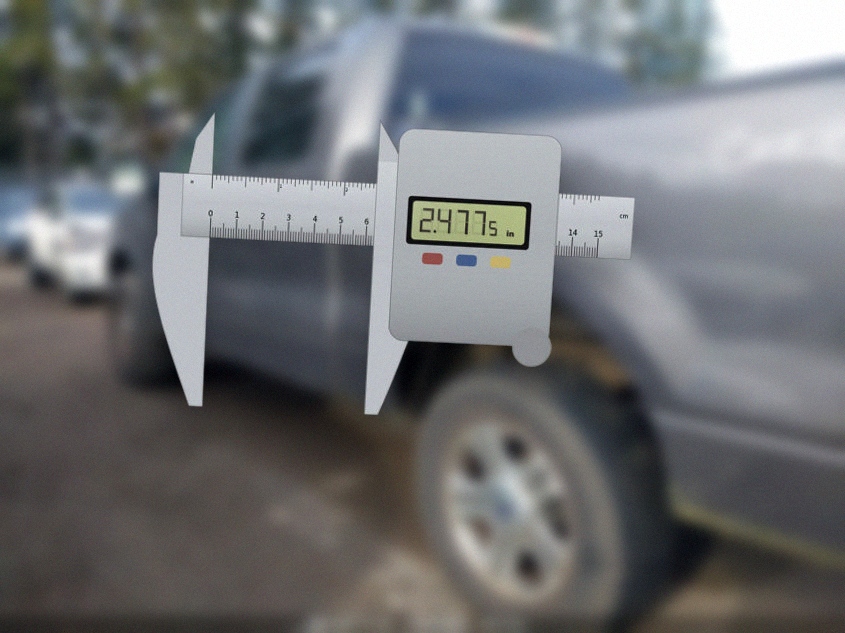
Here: 2.4775 in
